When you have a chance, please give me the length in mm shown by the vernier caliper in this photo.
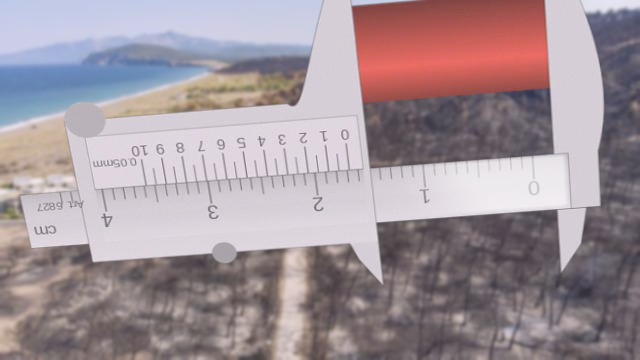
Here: 16.8 mm
